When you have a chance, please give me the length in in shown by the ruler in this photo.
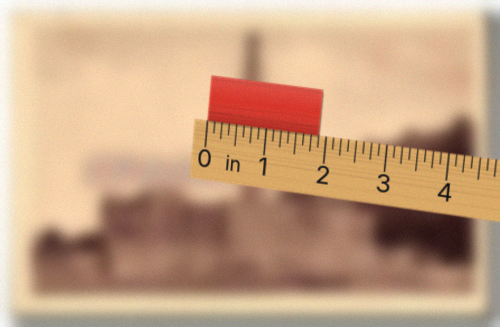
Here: 1.875 in
